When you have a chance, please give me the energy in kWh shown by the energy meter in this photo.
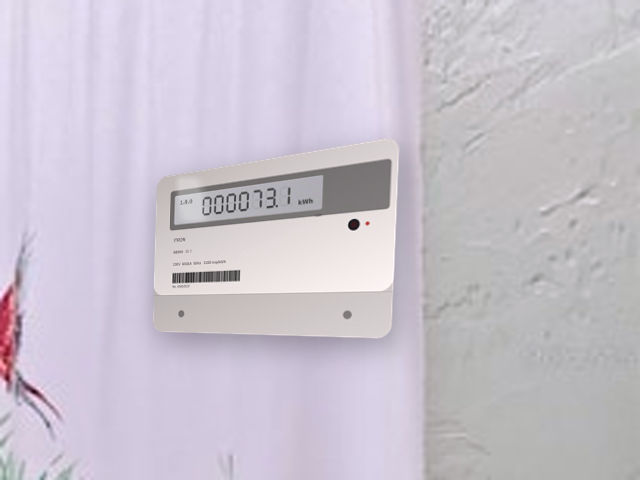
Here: 73.1 kWh
